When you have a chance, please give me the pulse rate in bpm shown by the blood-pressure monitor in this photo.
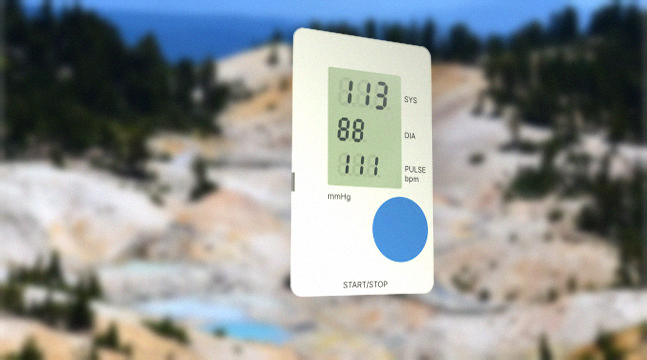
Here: 111 bpm
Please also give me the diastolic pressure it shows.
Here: 88 mmHg
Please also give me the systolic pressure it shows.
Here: 113 mmHg
